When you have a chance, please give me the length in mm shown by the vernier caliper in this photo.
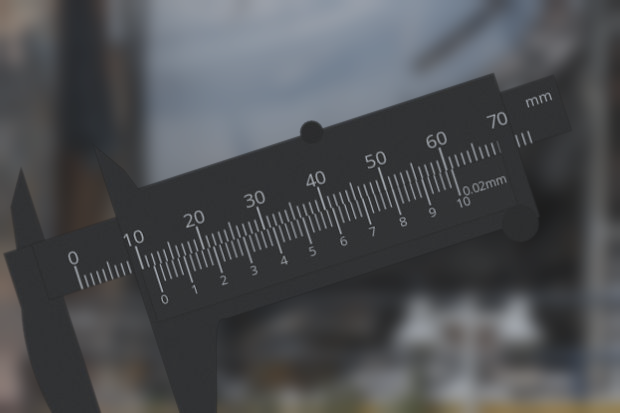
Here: 11.8 mm
